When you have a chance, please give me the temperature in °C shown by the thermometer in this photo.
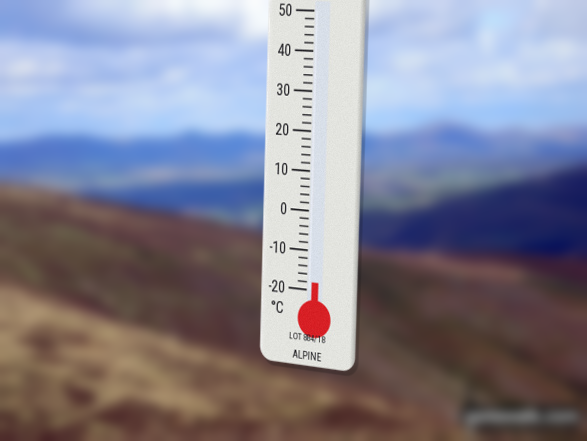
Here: -18 °C
